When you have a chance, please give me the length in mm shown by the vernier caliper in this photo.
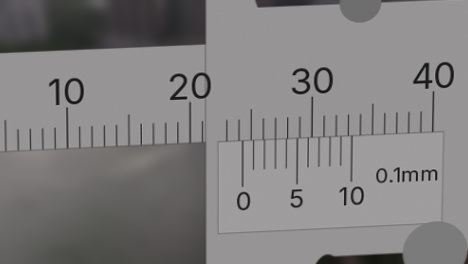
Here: 24.3 mm
